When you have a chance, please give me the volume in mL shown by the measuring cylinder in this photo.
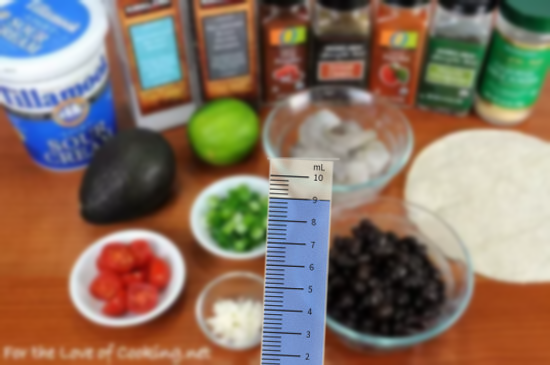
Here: 9 mL
